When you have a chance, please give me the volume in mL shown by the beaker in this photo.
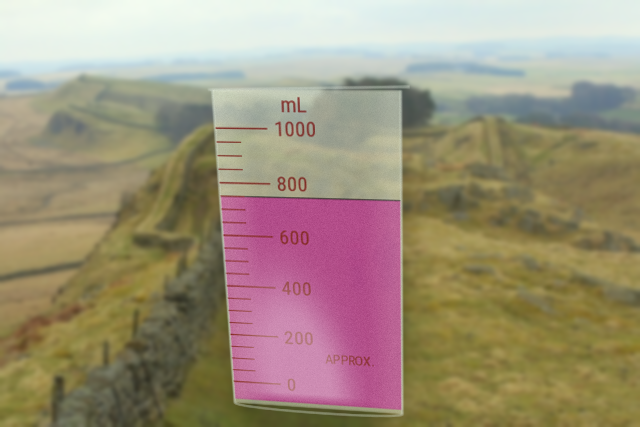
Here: 750 mL
